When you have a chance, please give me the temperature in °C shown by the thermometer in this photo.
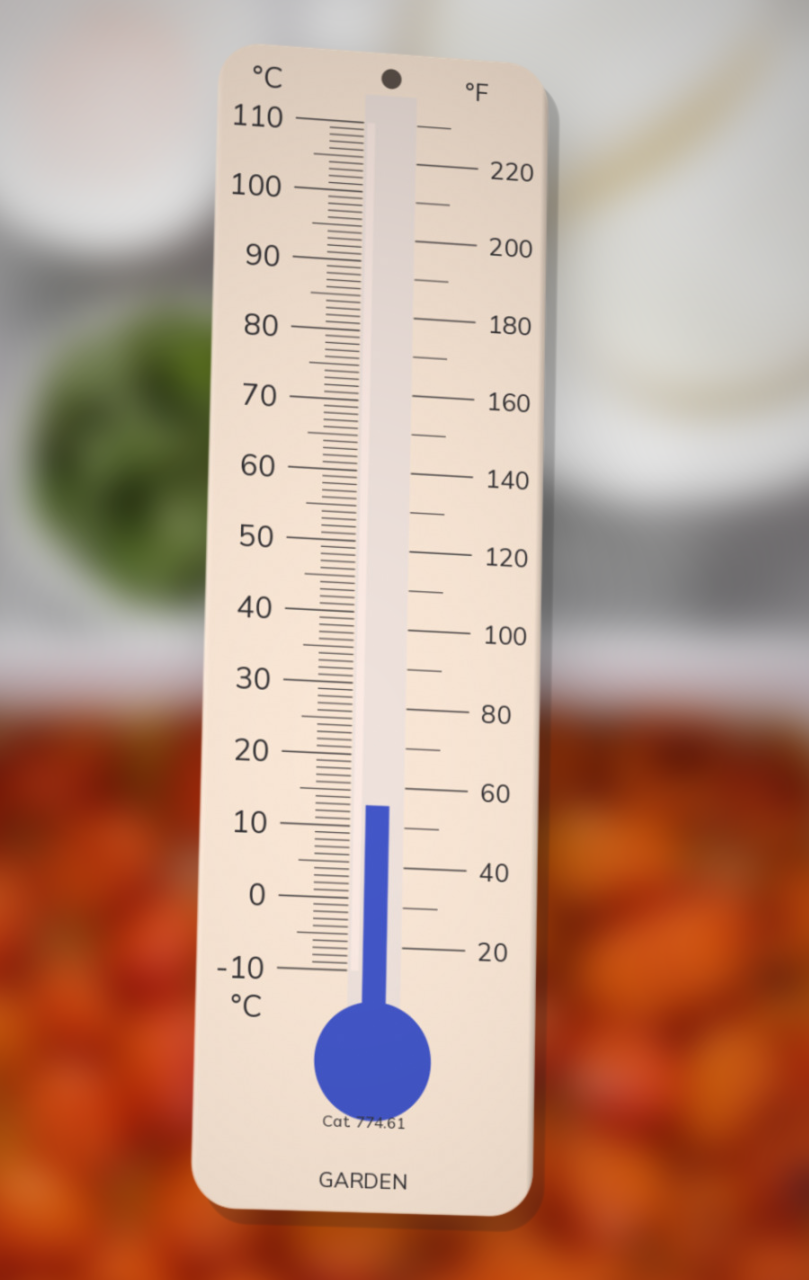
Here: 13 °C
